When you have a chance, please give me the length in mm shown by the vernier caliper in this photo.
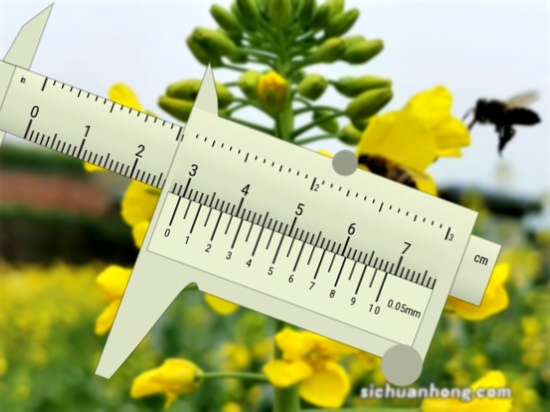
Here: 29.5 mm
